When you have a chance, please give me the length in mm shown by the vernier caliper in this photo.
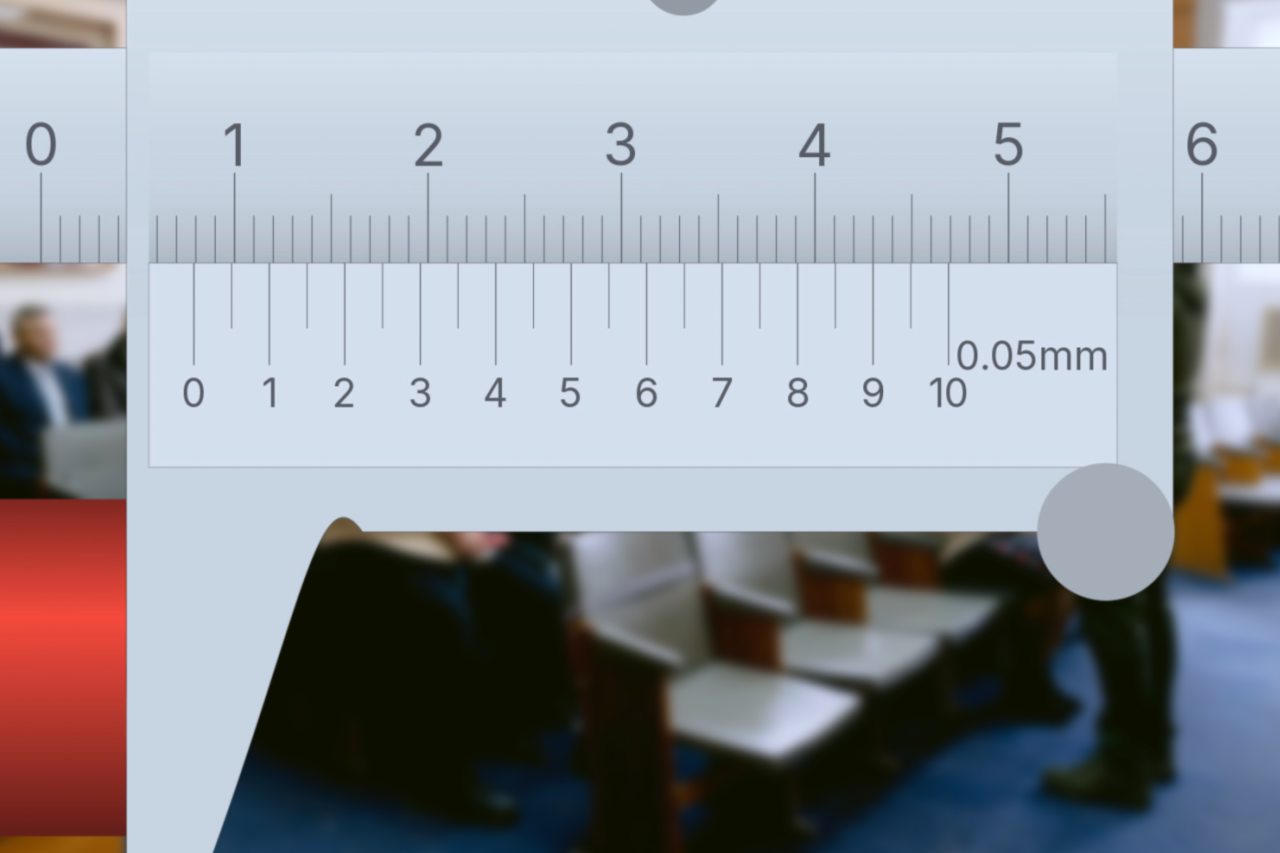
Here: 7.9 mm
